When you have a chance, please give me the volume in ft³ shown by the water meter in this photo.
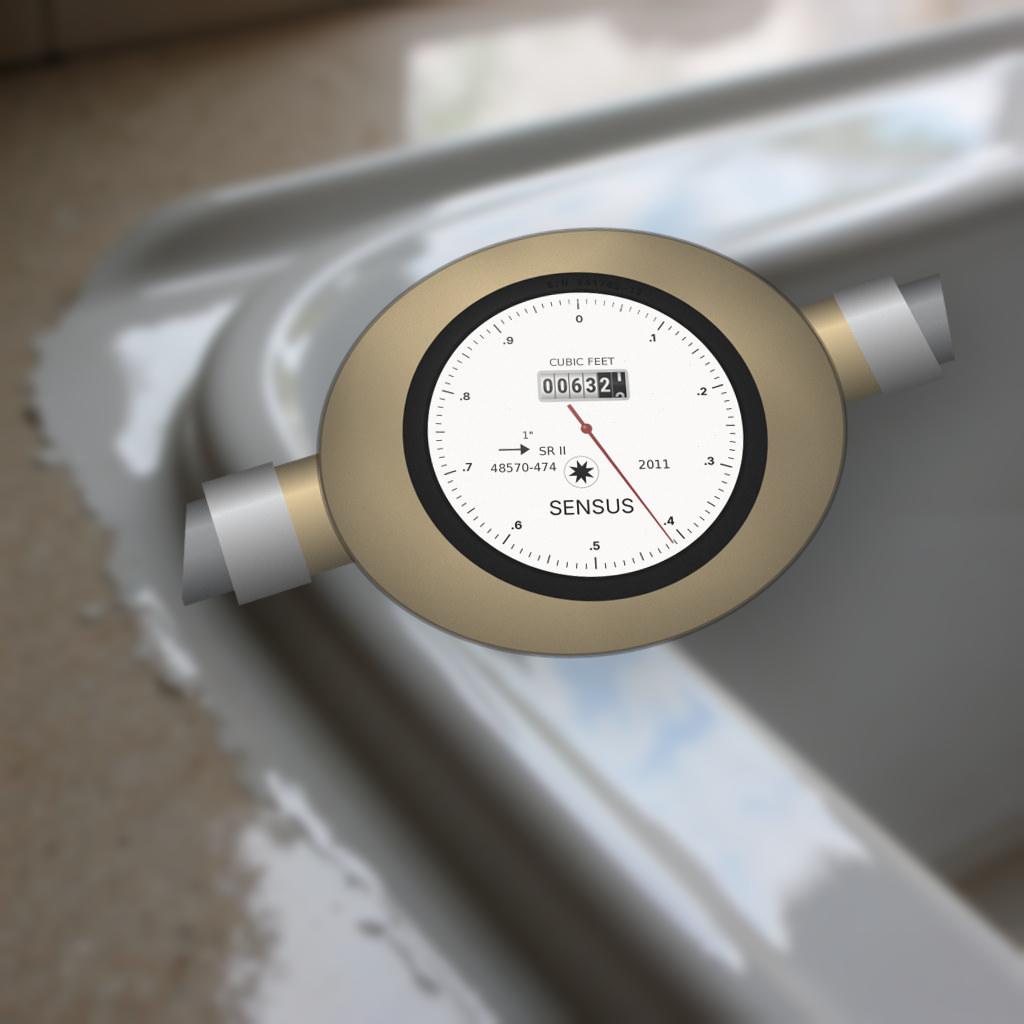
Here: 6321.41 ft³
